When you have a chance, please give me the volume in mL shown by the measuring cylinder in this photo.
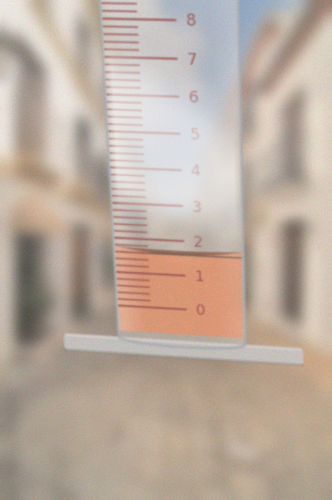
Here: 1.6 mL
